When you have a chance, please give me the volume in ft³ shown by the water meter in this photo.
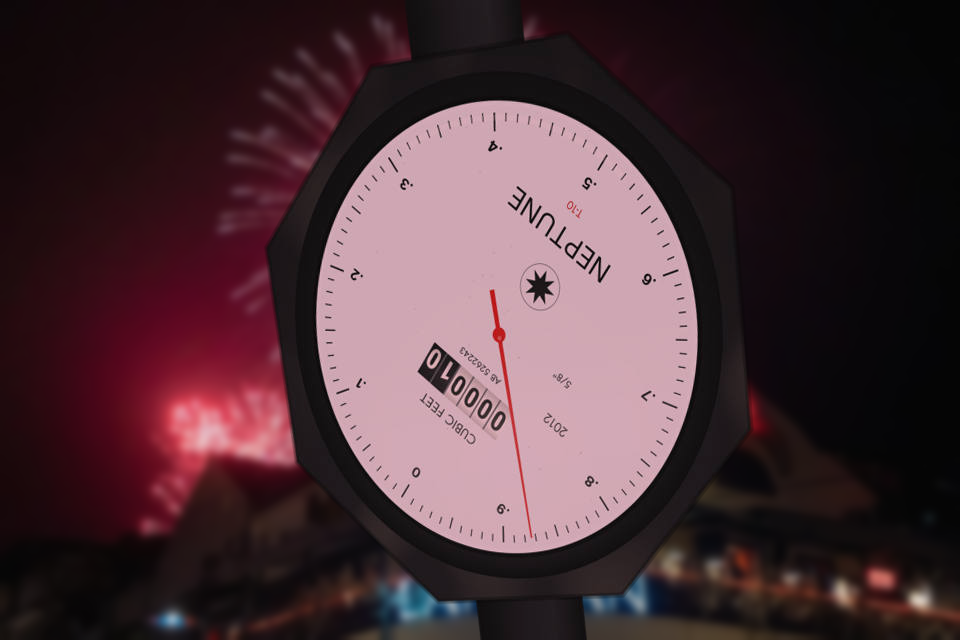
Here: 9.87 ft³
